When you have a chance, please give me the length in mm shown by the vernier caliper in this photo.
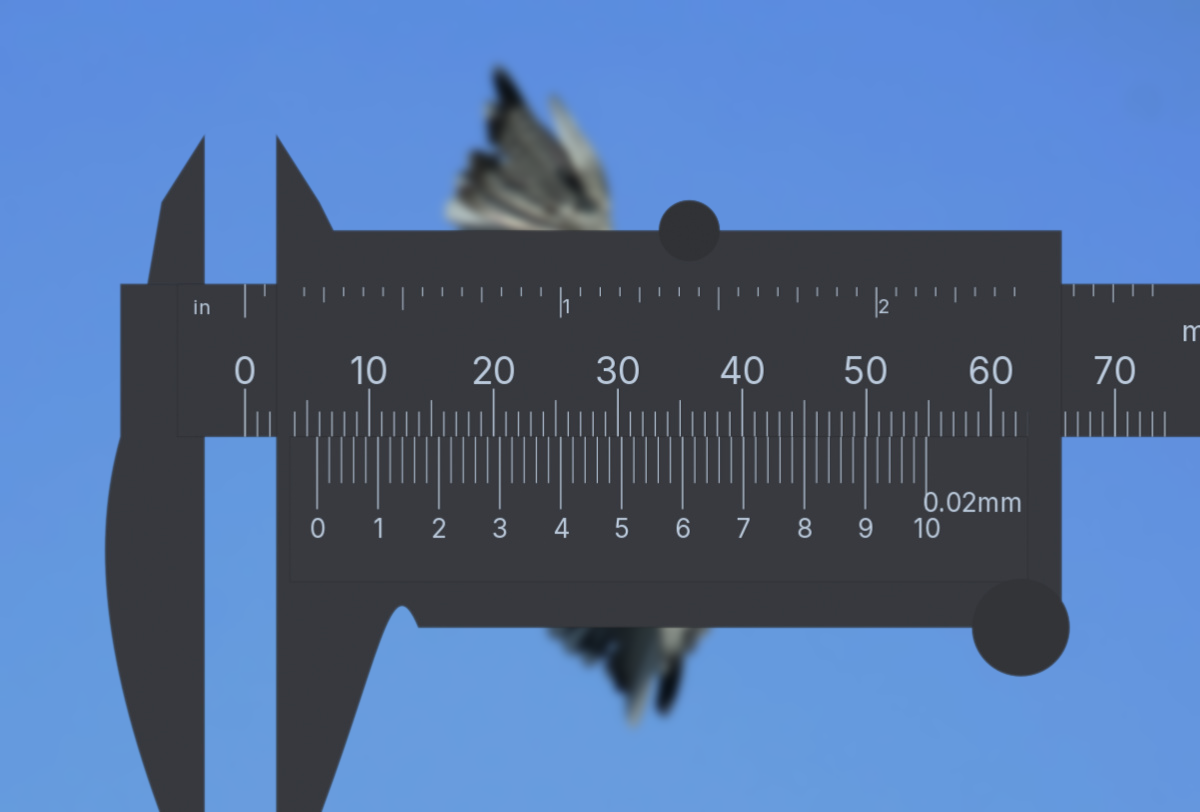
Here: 5.8 mm
